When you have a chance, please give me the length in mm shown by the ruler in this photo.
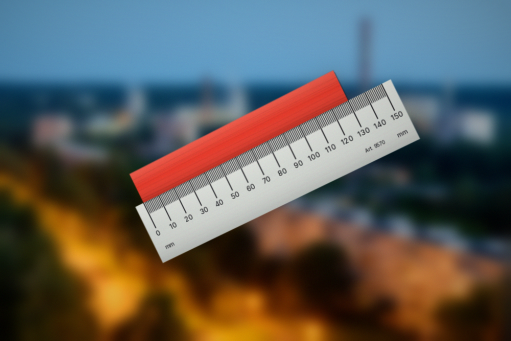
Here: 130 mm
